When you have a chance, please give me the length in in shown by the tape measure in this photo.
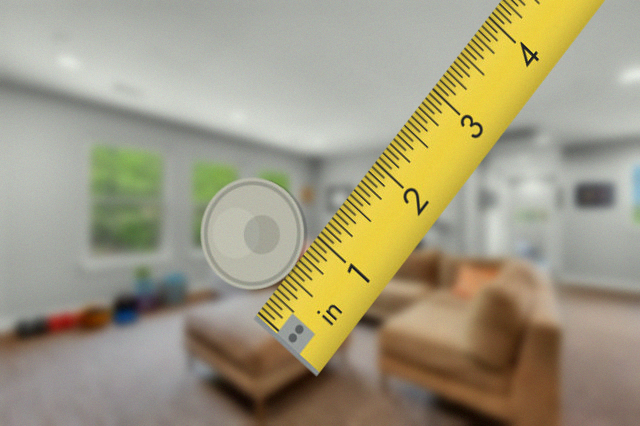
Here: 1.125 in
